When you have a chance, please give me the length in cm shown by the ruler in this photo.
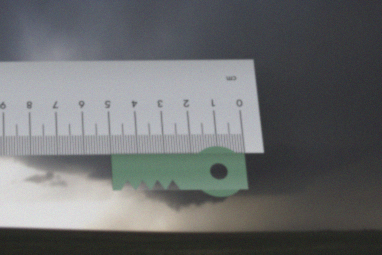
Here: 5 cm
